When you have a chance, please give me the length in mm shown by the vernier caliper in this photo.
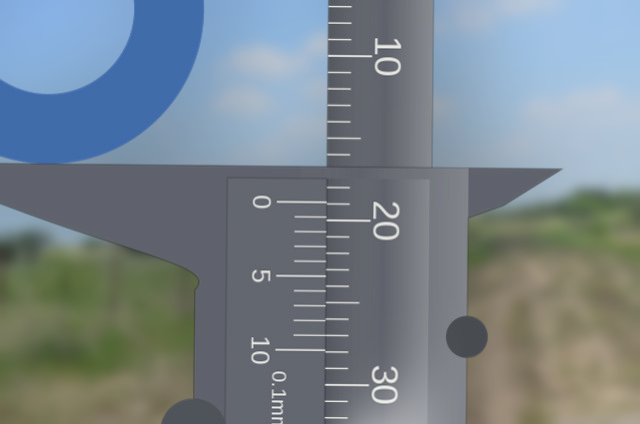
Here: 18.9 mm
